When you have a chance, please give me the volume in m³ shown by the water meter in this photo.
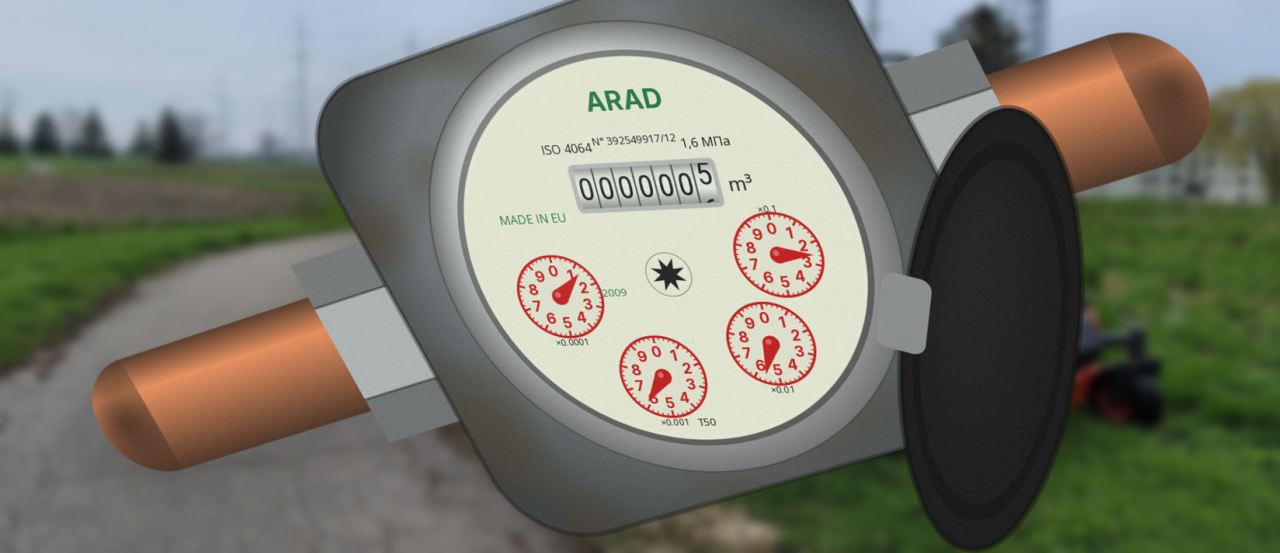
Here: 5.2561 m³
